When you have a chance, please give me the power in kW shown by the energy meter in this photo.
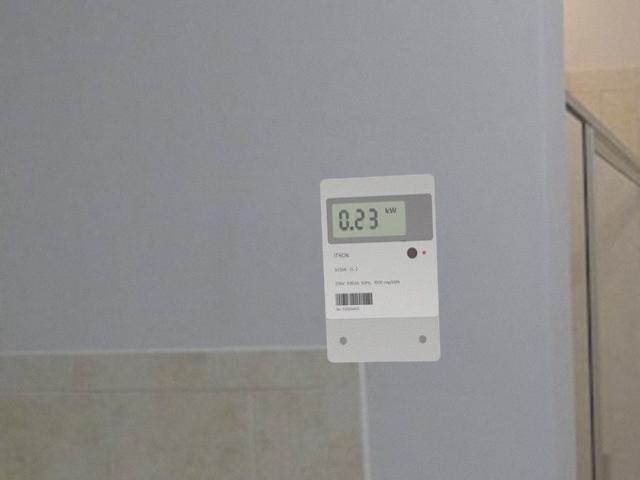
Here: 0.23 kW
